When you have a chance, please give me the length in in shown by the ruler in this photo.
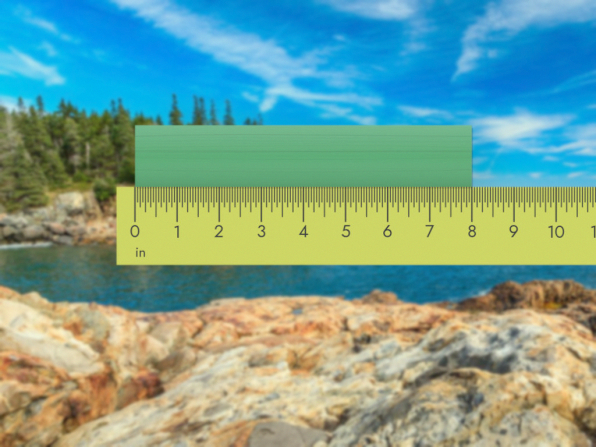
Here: 8 in
